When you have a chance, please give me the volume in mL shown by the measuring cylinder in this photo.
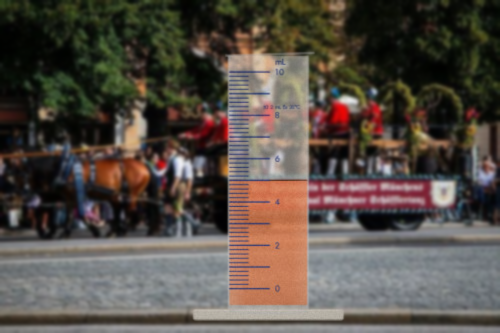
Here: 5 mL
